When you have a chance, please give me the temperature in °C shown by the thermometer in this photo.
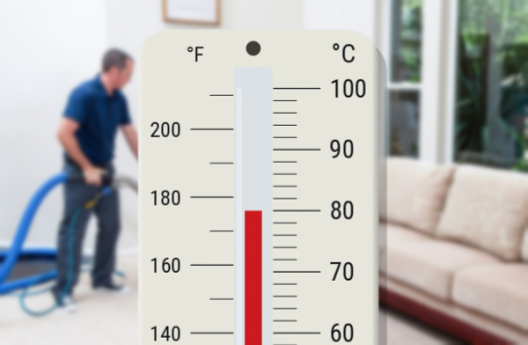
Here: 80 °C
